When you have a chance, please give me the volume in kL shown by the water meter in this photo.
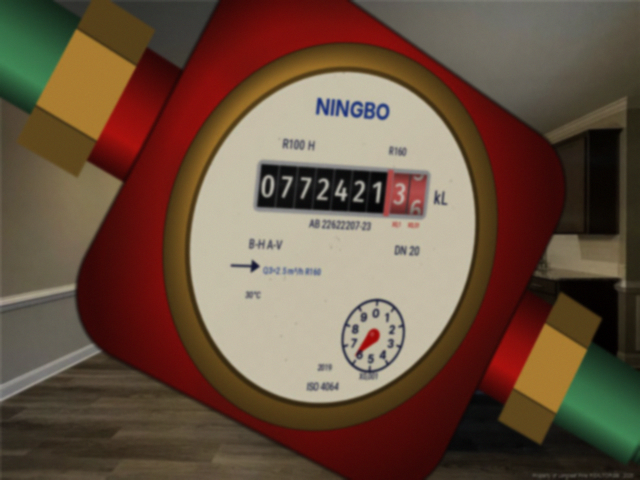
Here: 772421.356 kL
